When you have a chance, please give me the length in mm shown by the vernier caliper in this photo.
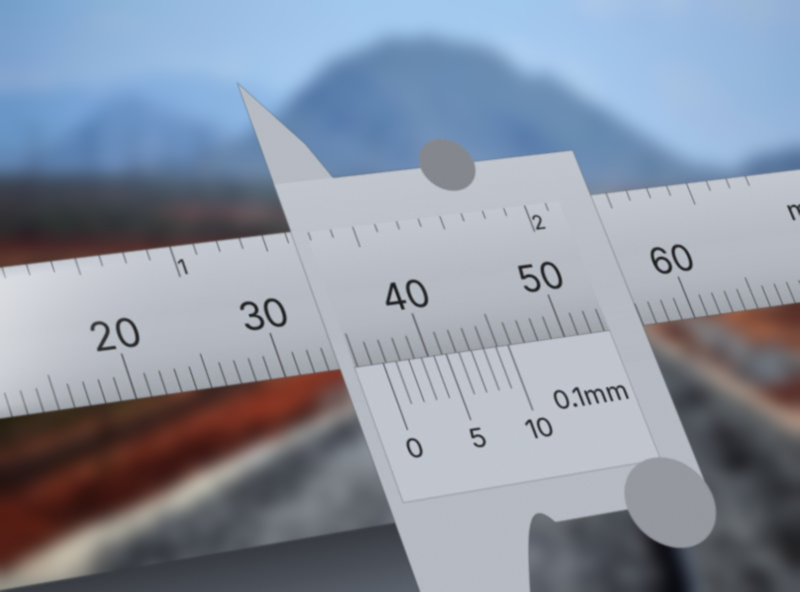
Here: 36.8 mm
